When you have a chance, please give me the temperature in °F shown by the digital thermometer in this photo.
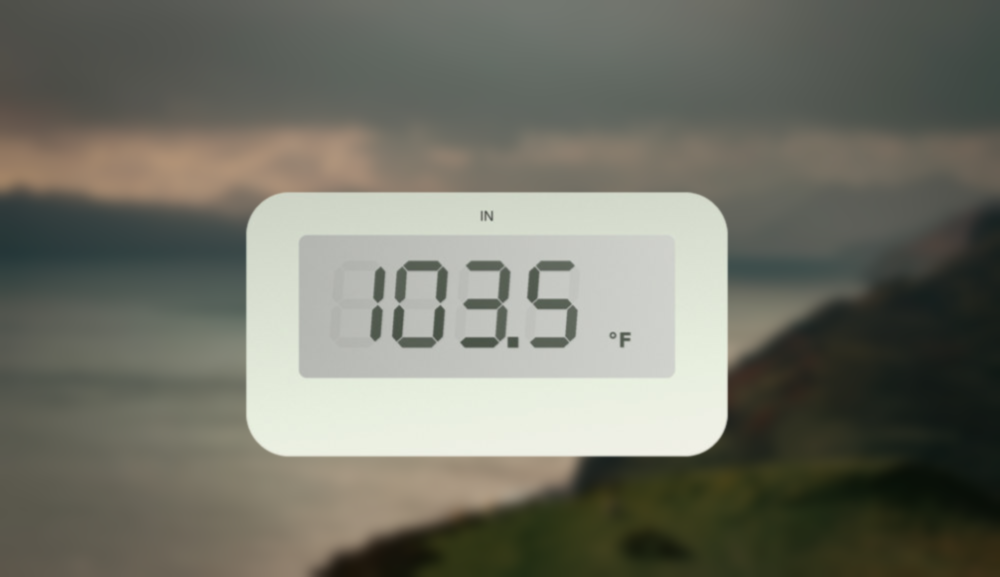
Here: 103.5 °F
